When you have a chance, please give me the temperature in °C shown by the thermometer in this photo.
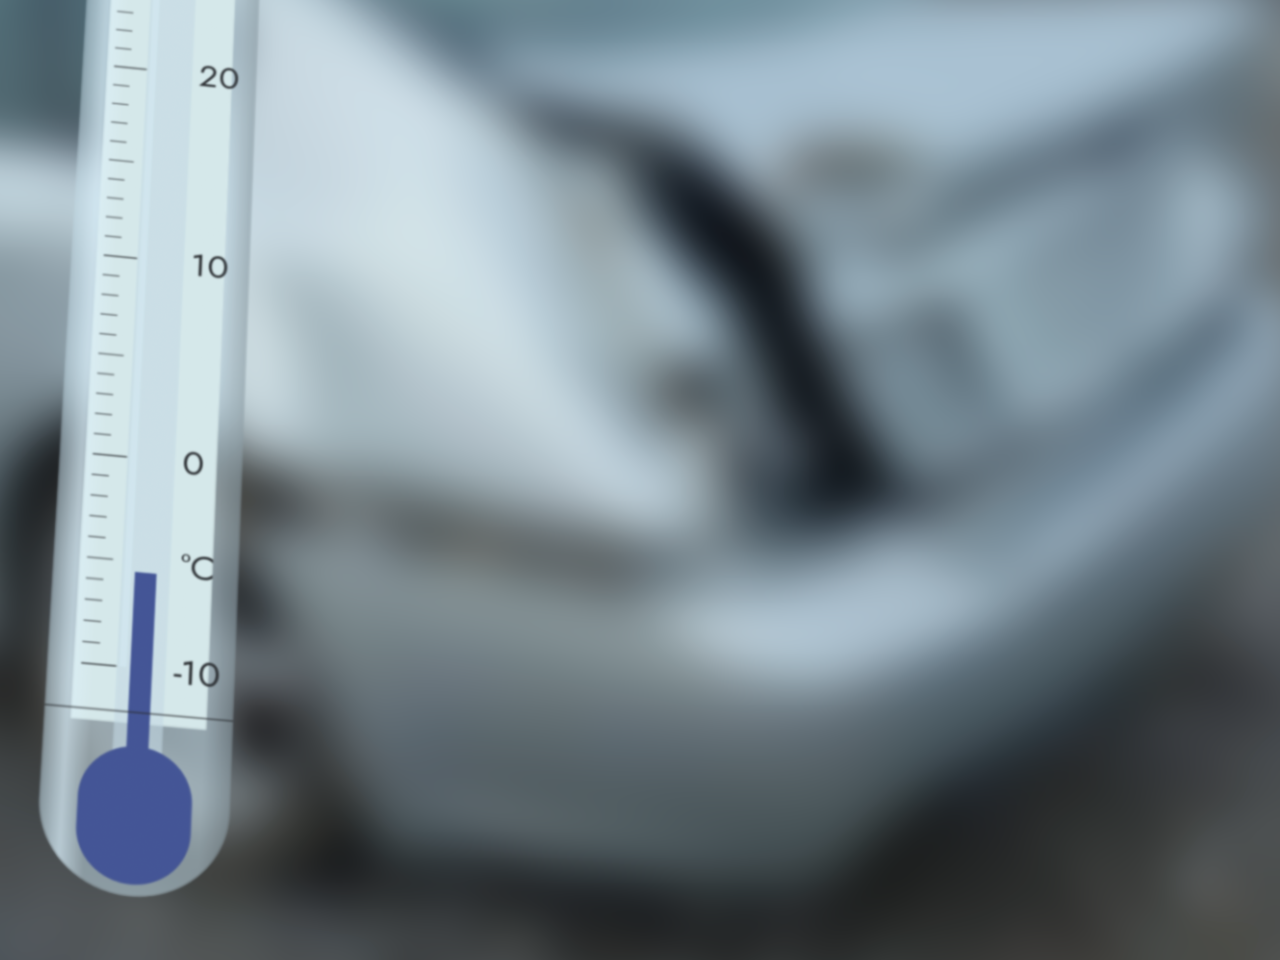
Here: -5.5 °C
